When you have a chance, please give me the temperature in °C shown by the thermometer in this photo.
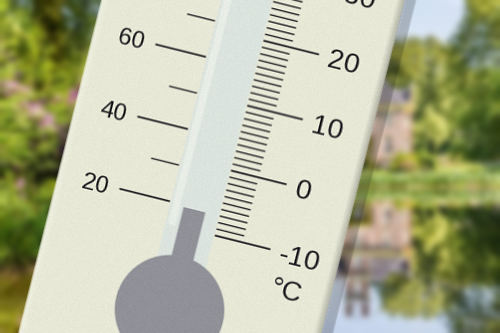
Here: -7 °C
